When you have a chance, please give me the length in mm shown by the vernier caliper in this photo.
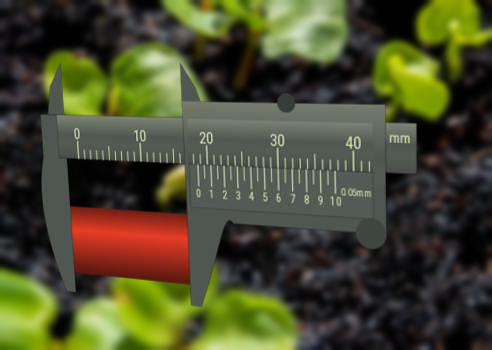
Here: 18.6 mm
